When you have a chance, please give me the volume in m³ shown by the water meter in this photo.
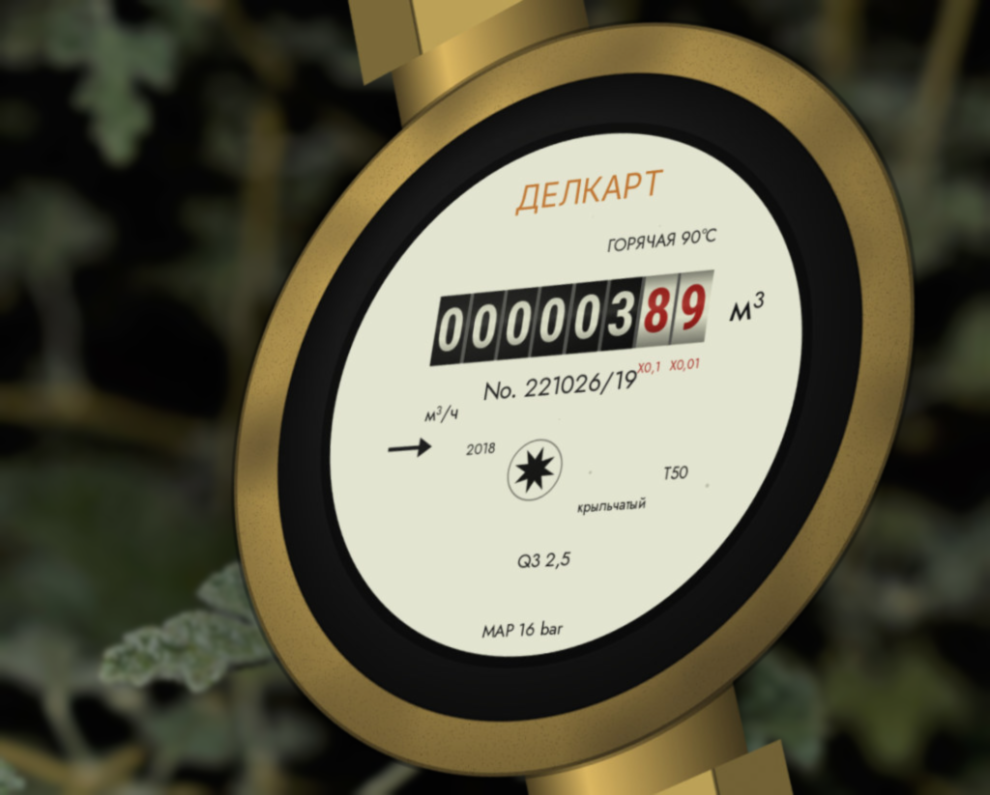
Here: 3.89 m³
